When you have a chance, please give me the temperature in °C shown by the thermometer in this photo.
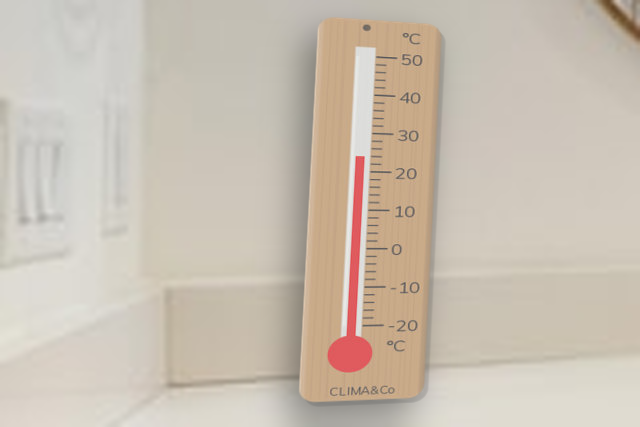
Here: 24 °C
